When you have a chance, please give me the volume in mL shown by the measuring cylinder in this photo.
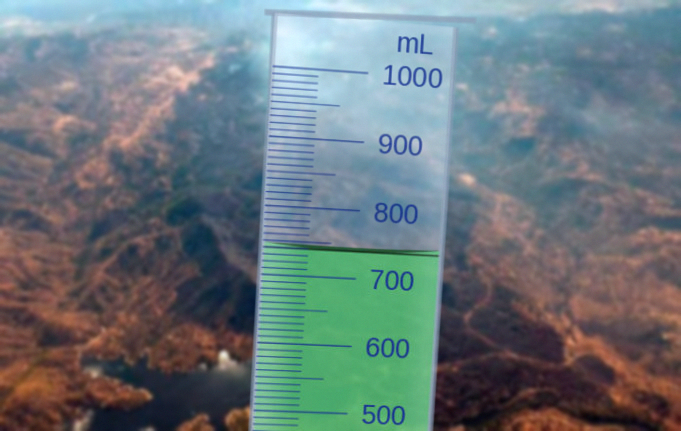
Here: 740 mL
